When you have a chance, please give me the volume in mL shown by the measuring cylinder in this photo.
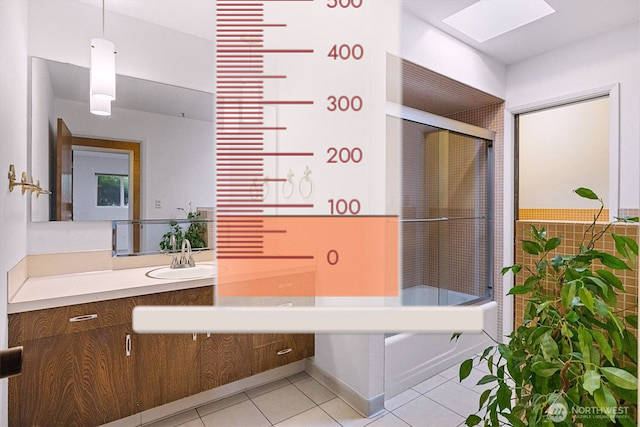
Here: 80 mL
